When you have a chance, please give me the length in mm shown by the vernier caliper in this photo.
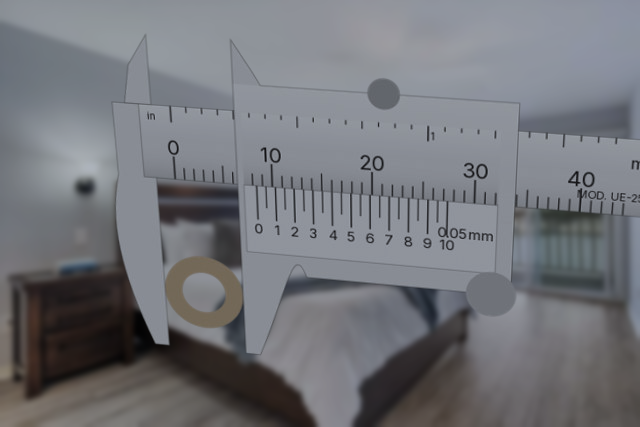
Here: 8.4 mm
